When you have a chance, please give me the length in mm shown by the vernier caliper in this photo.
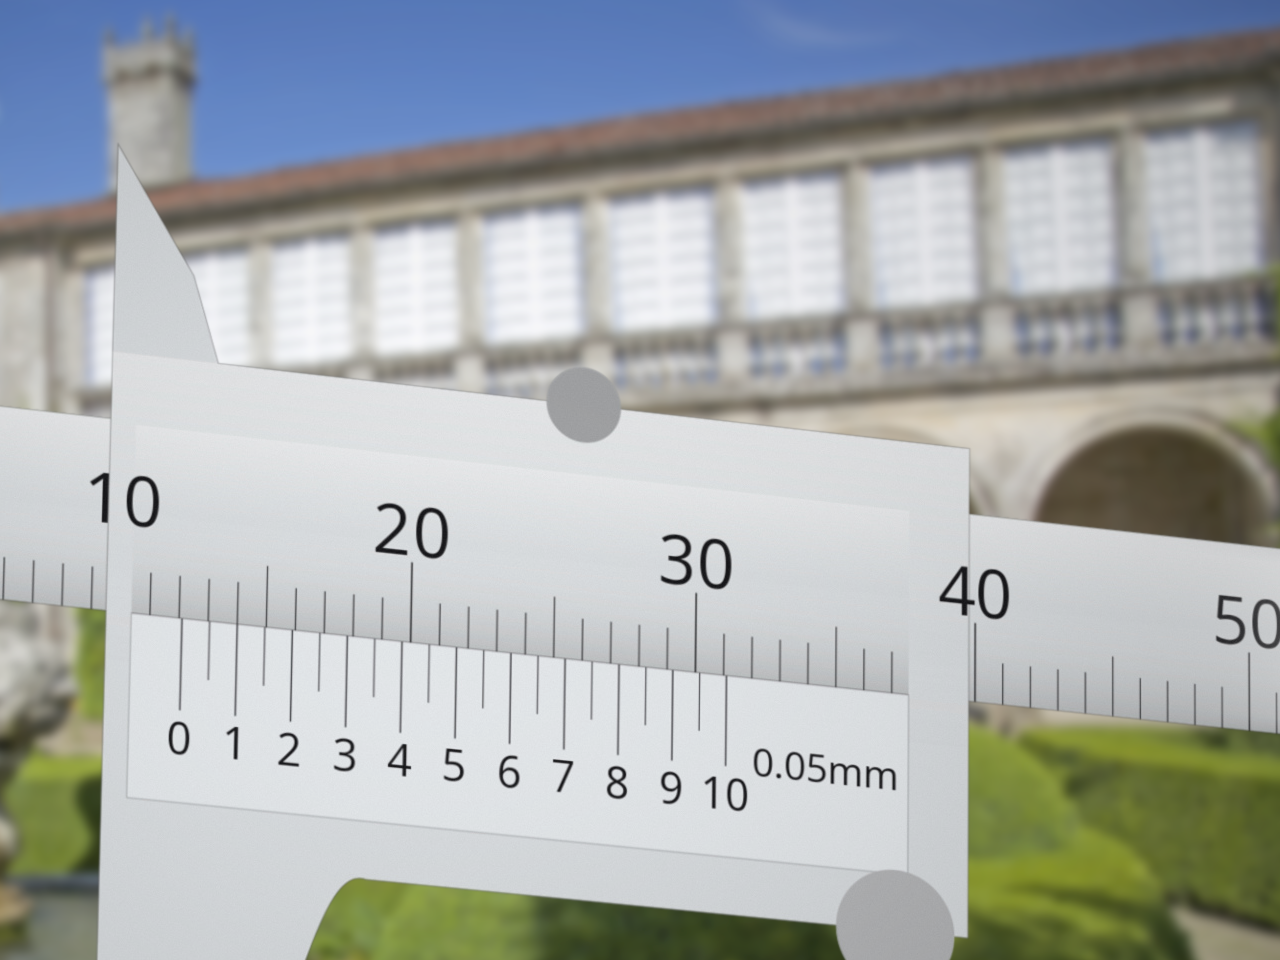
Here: 12.10 mm
